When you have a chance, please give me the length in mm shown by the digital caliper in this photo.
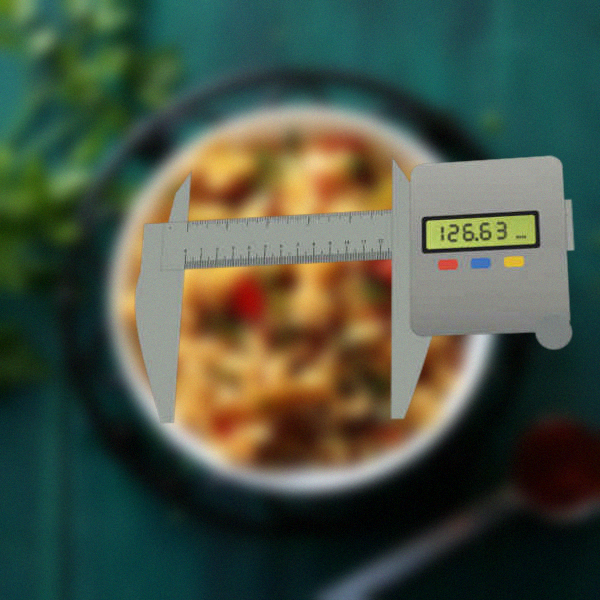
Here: 126.63 mm
